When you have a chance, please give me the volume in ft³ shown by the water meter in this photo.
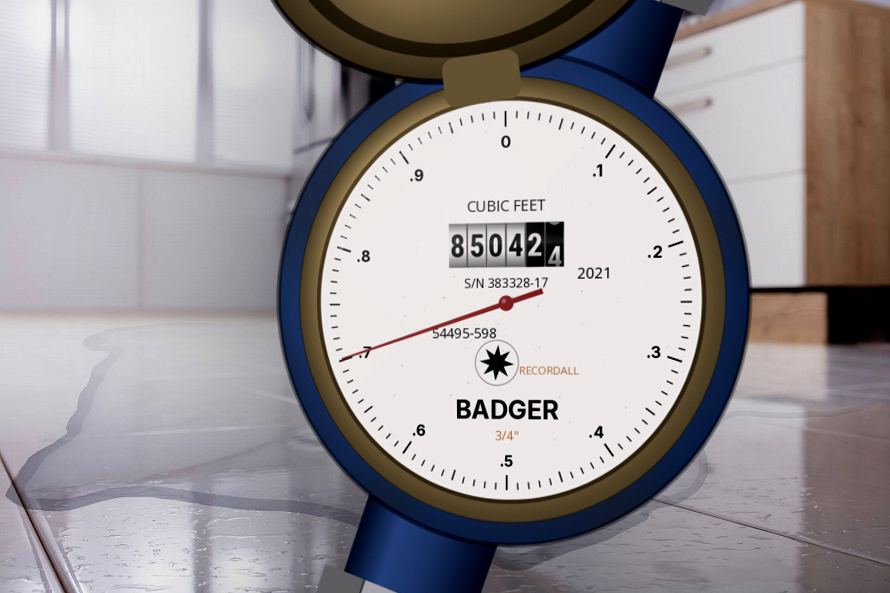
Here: 850423.70 ft³
